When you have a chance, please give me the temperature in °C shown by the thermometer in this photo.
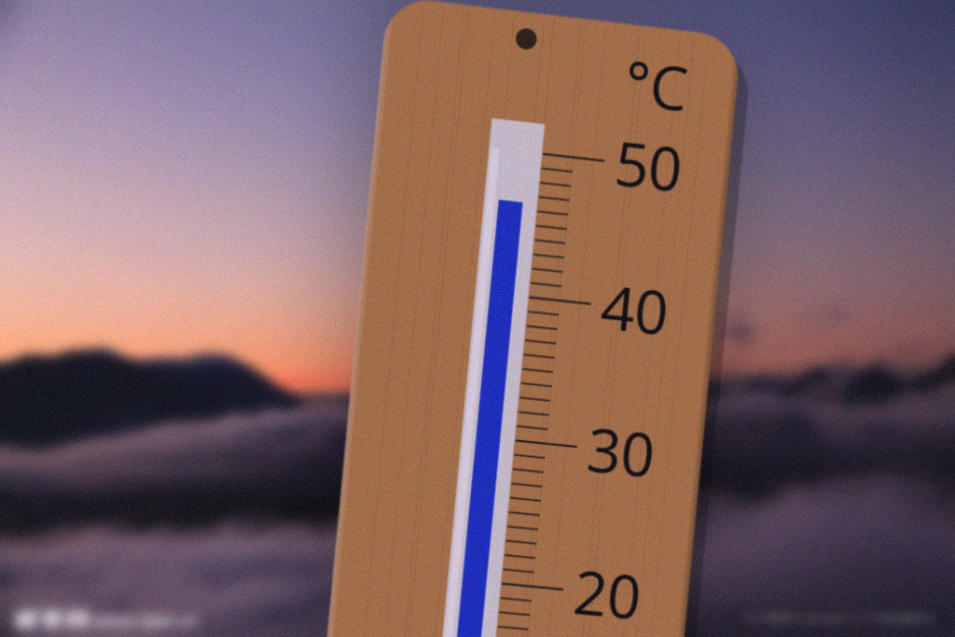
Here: 46.5 °C
